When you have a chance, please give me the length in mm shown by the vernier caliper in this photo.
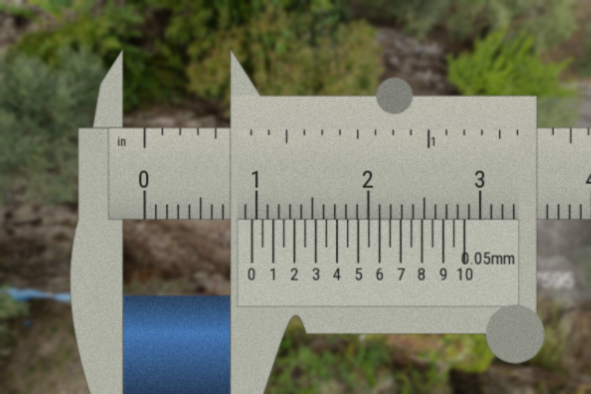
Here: 9.6 mm
